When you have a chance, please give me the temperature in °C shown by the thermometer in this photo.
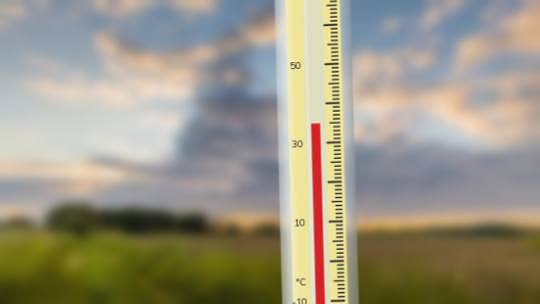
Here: 35 °C
